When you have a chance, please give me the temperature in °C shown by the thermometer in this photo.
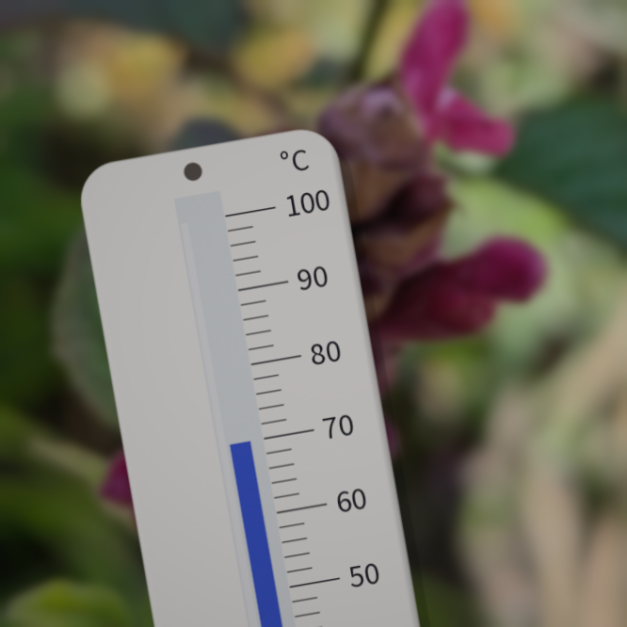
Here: 70 °C
